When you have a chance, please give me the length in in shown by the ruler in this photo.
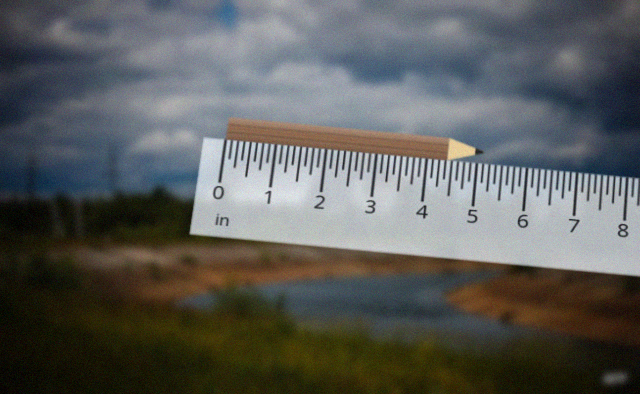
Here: 5.125 in
